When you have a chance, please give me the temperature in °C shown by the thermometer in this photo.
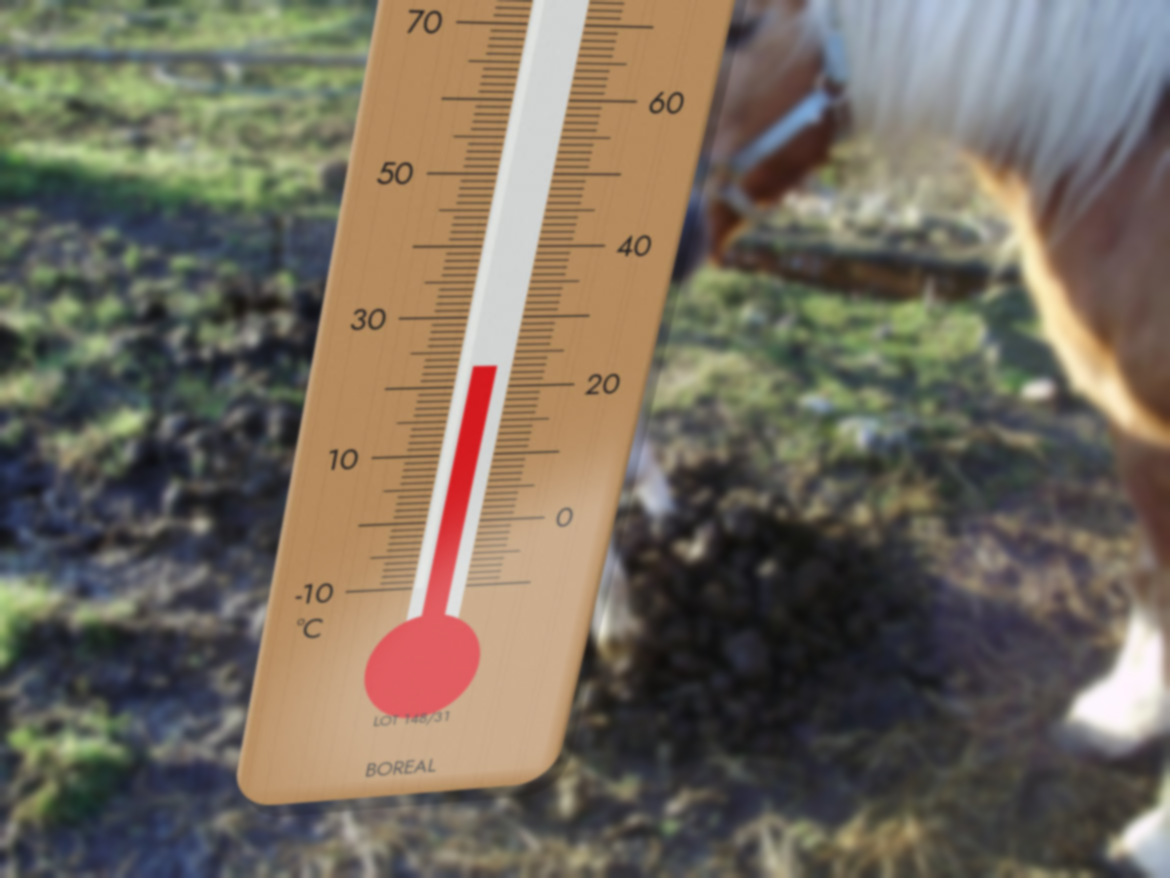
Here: 23 °C
